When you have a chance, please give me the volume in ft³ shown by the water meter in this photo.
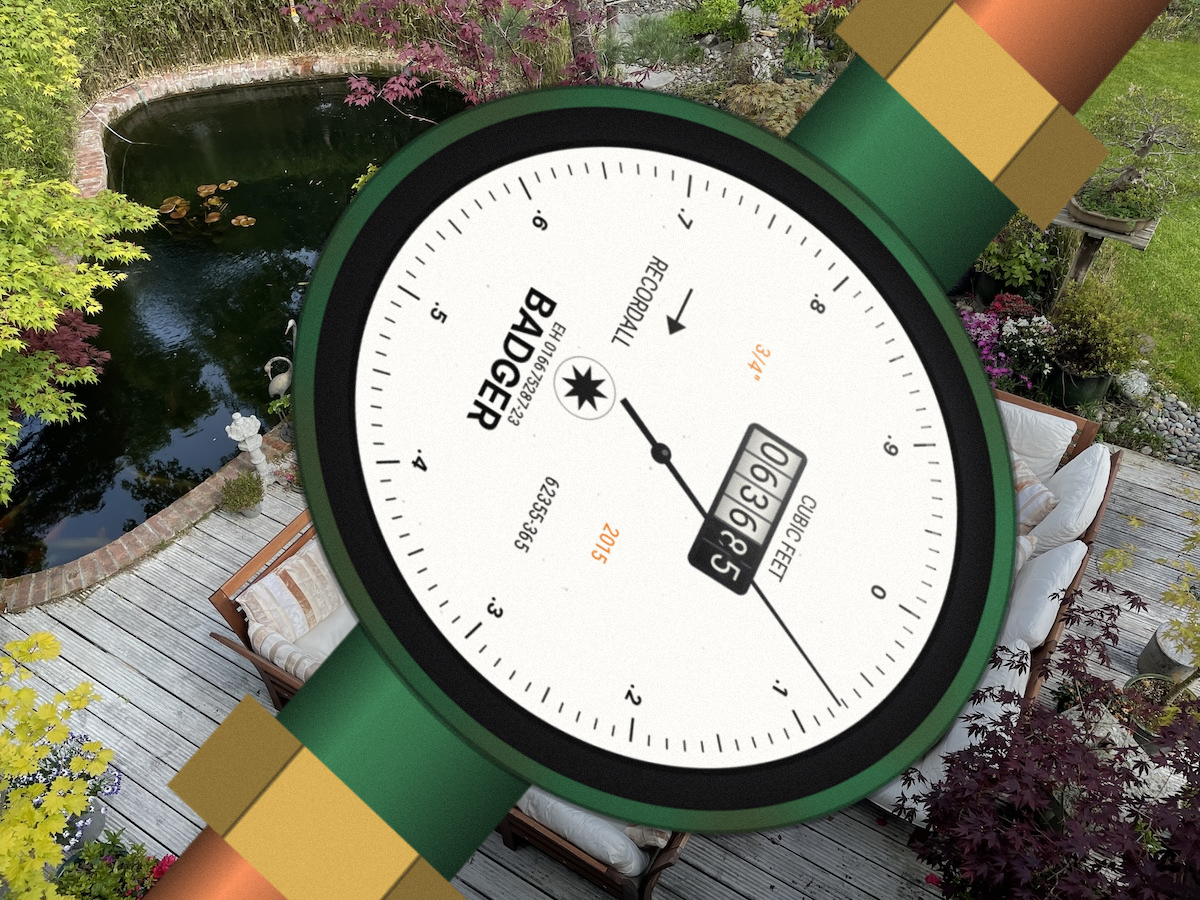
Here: 63685.07 ft³
